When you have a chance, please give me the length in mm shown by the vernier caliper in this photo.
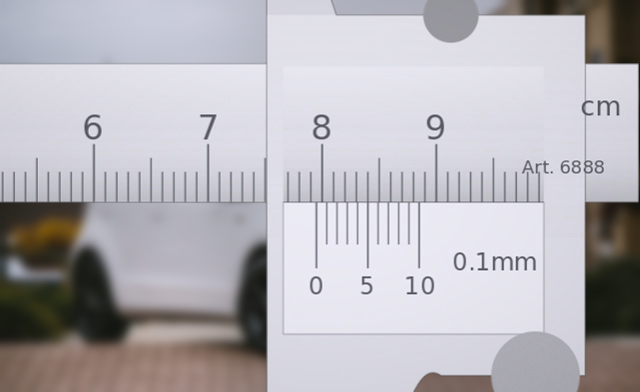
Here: 79.5 mm
